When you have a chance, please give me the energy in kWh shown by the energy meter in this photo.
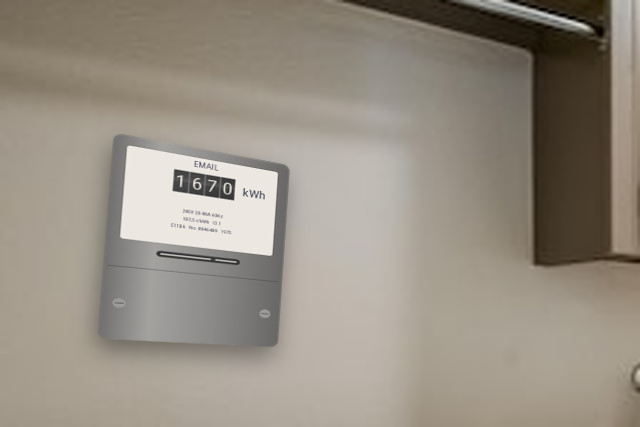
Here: 1670 kWh
